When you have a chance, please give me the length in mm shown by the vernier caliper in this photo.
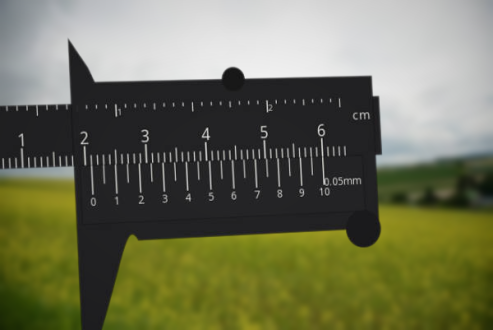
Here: 21.0 mm
